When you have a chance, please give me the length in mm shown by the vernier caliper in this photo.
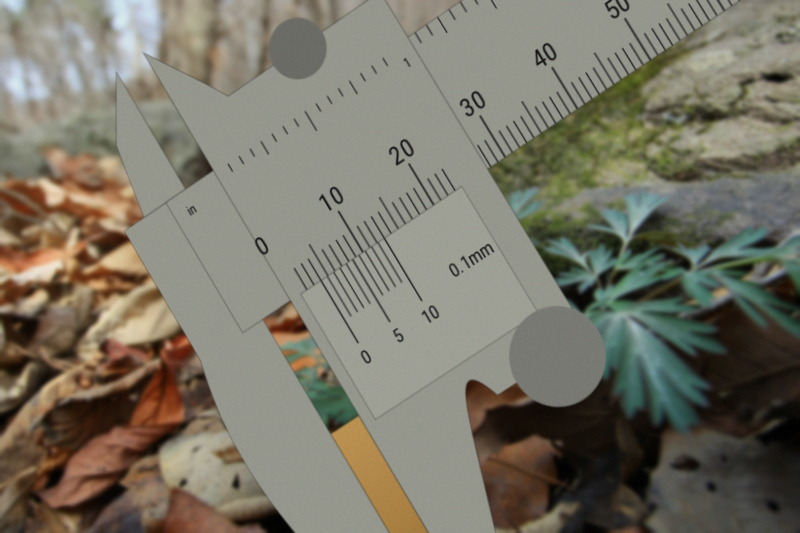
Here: 4.0 mm
